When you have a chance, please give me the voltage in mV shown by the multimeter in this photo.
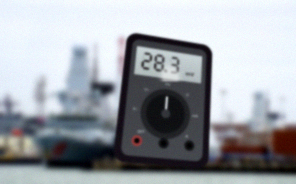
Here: 28.3 mV
